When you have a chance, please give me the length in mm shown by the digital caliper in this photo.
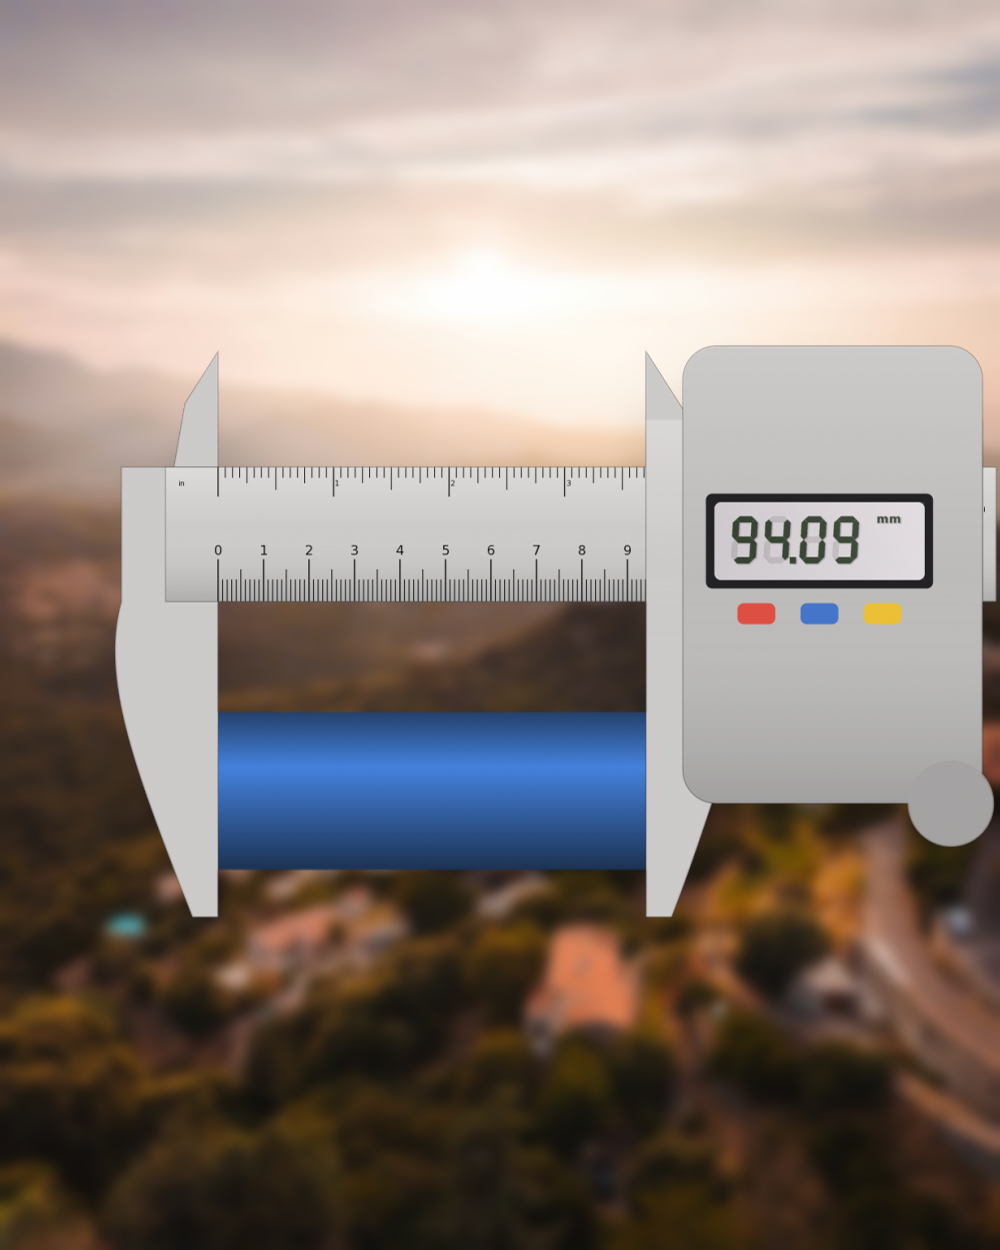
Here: 94.09 mm
